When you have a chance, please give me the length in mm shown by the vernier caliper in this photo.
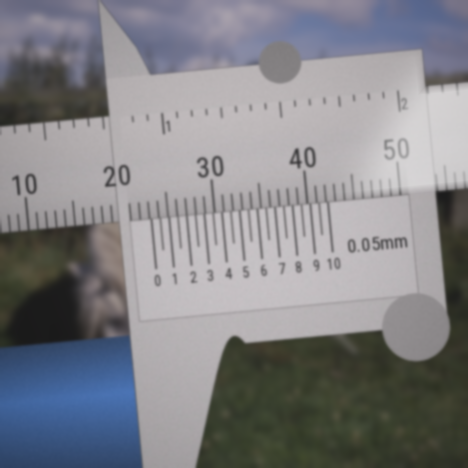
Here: 23.2 mm
